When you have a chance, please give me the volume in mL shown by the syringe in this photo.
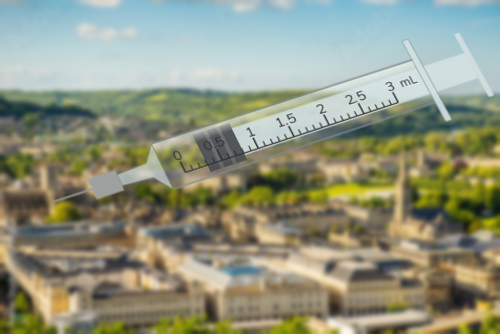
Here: 0.3 mL
